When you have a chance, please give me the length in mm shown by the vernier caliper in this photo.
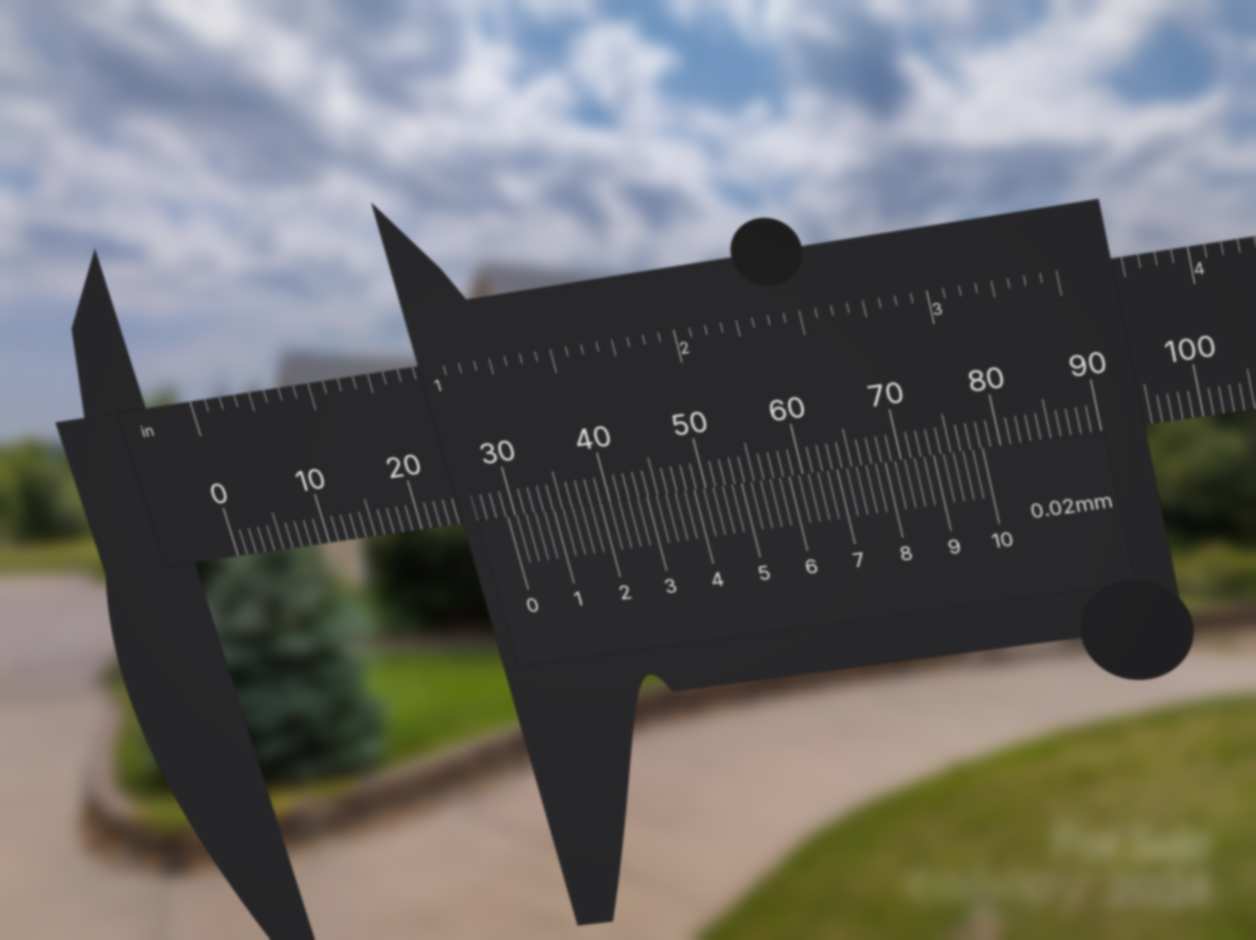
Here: 29.2 mm
